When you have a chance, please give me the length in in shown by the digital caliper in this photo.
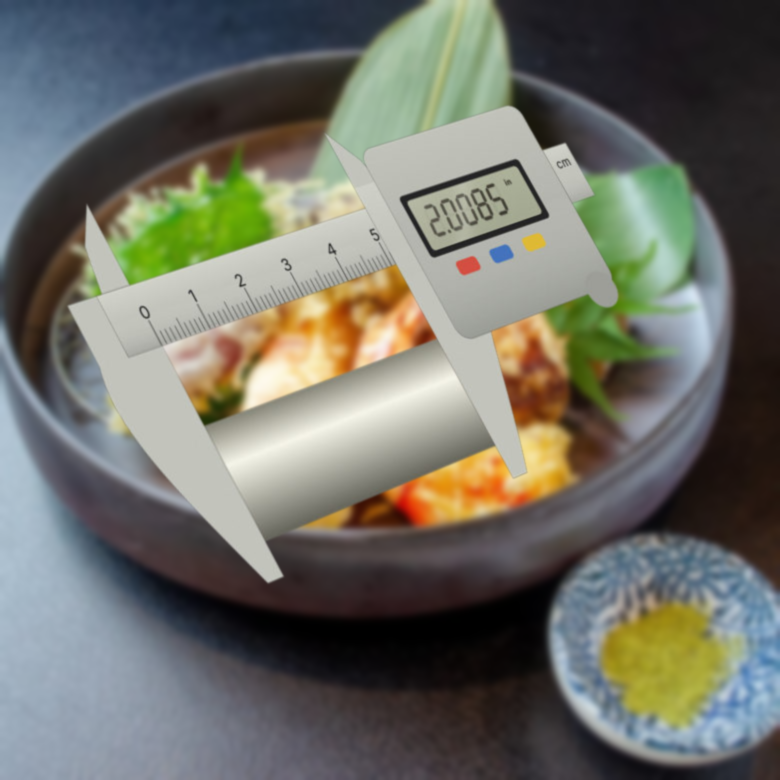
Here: 2.0085 in
